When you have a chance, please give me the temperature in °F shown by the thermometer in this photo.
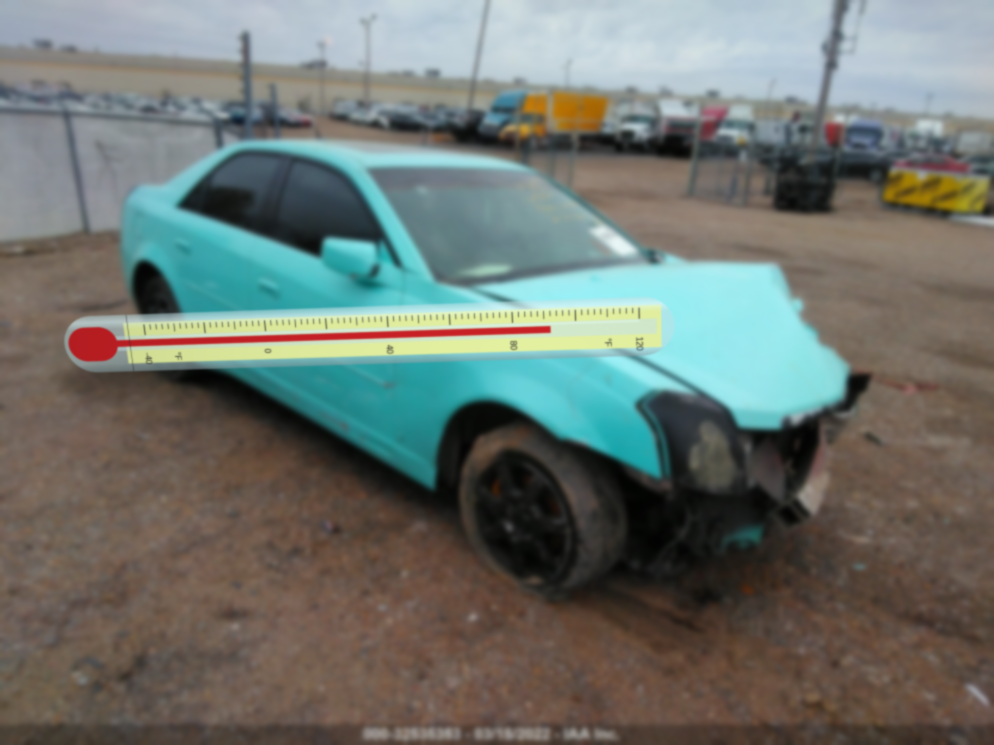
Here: 92 °F
